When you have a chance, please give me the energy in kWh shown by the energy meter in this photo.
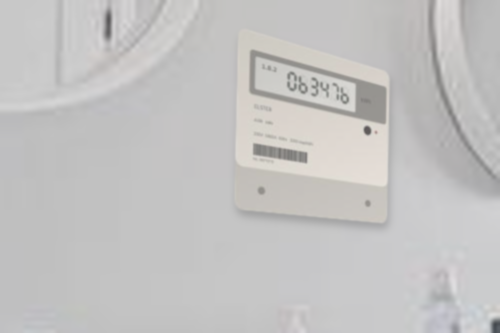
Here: 63476 kWh
